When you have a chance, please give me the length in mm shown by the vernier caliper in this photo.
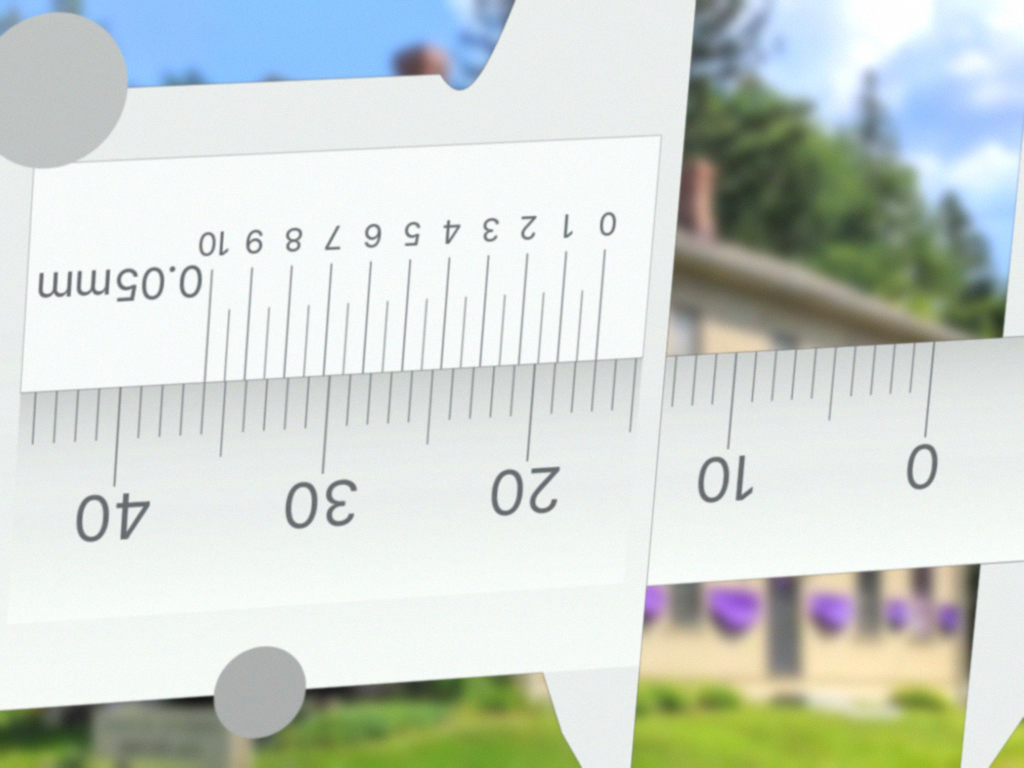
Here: 17.0 mm
